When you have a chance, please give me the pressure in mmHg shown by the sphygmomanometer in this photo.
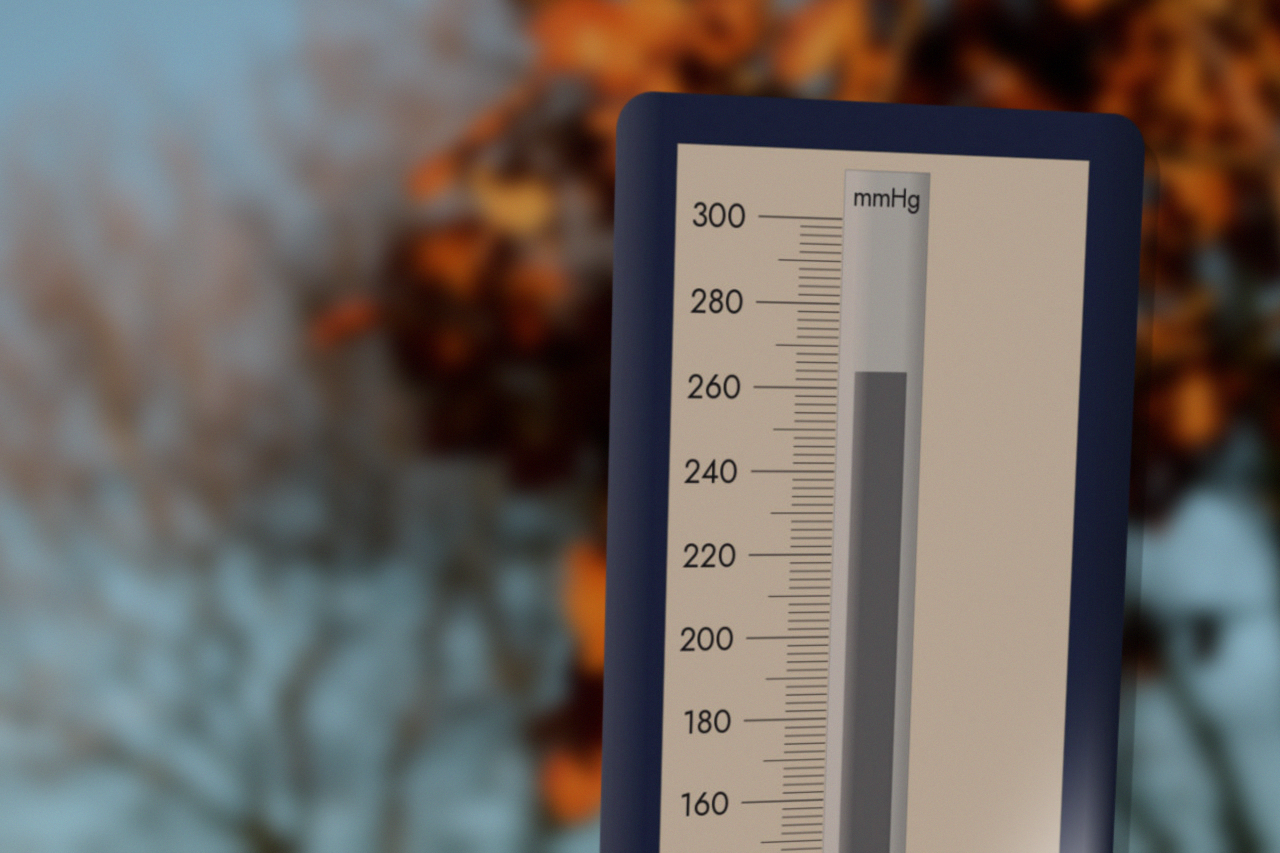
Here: 264 mmHg
